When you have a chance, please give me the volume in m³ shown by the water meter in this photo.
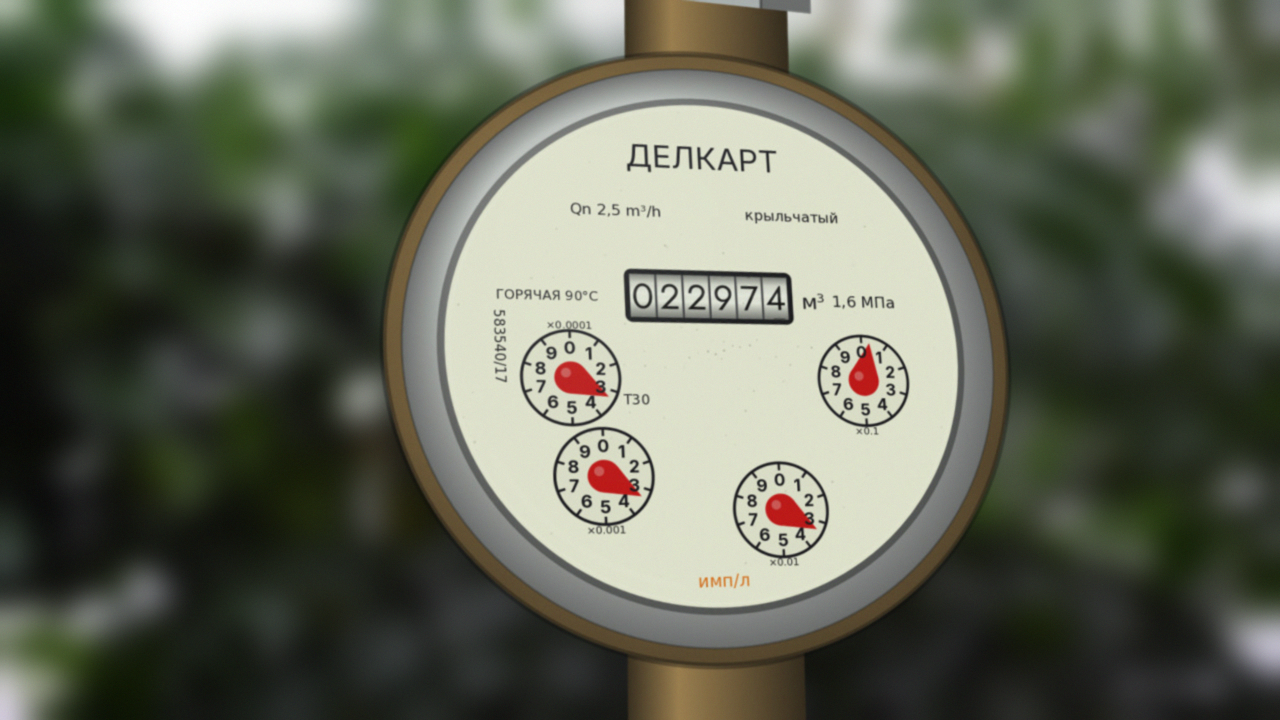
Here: 22974.0333 m³
